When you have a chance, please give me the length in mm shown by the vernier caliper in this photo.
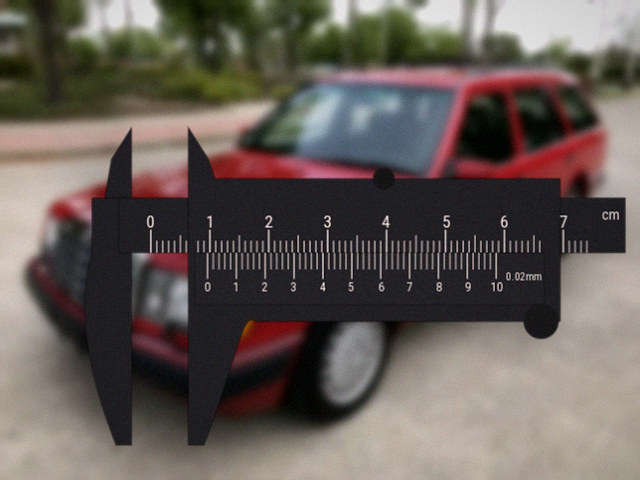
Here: 9.6 mm
